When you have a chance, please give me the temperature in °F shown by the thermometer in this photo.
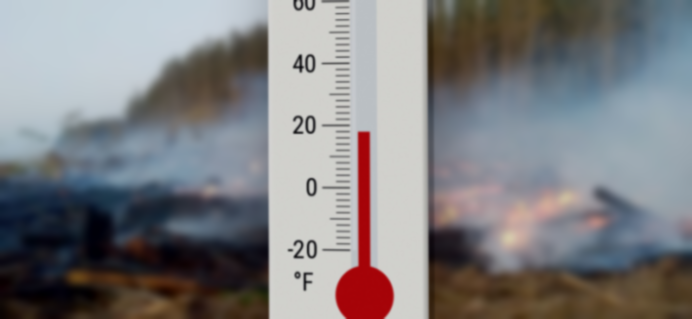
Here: 18 °F
